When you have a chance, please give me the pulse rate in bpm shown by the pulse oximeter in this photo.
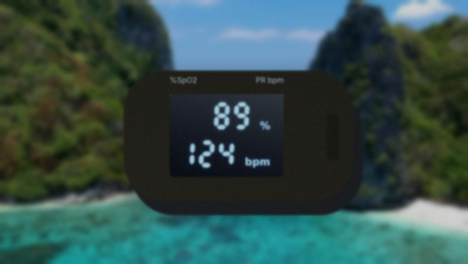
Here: 124 bpm
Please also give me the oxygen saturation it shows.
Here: 89 %
